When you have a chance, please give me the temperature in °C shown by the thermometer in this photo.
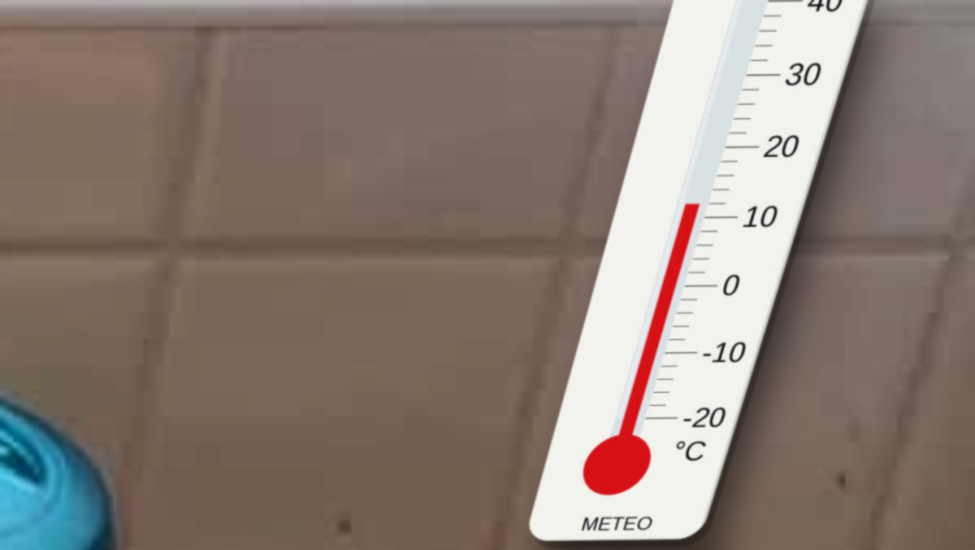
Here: 12 °C
